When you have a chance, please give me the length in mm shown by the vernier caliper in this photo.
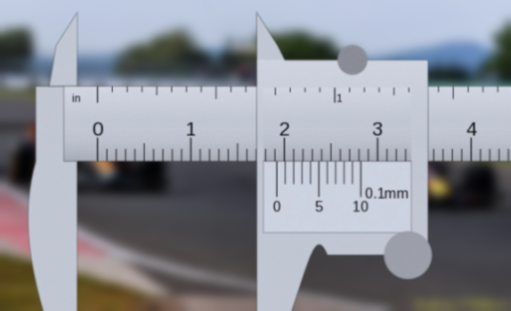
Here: 19.2 mm
